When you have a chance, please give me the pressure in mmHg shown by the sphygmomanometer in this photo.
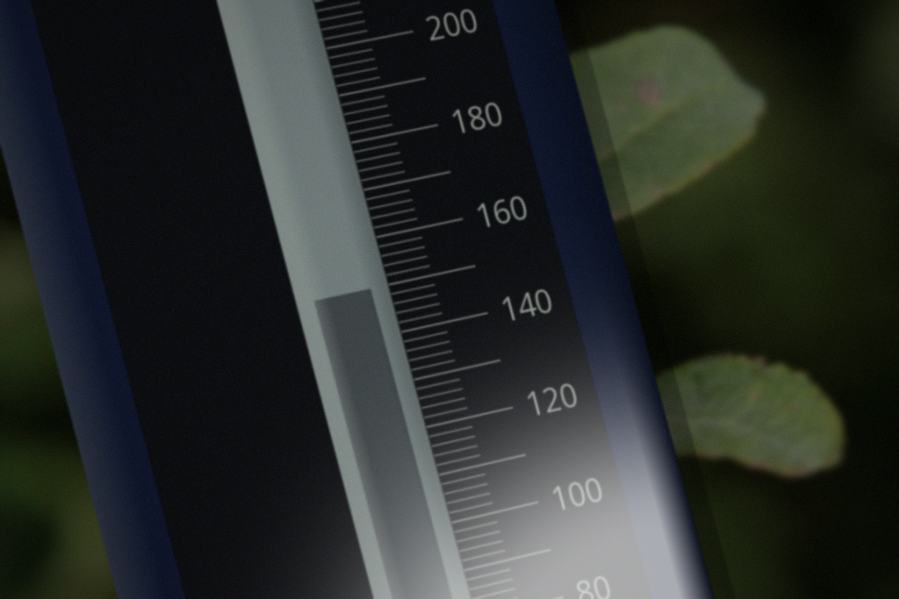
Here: 150 mmHg
